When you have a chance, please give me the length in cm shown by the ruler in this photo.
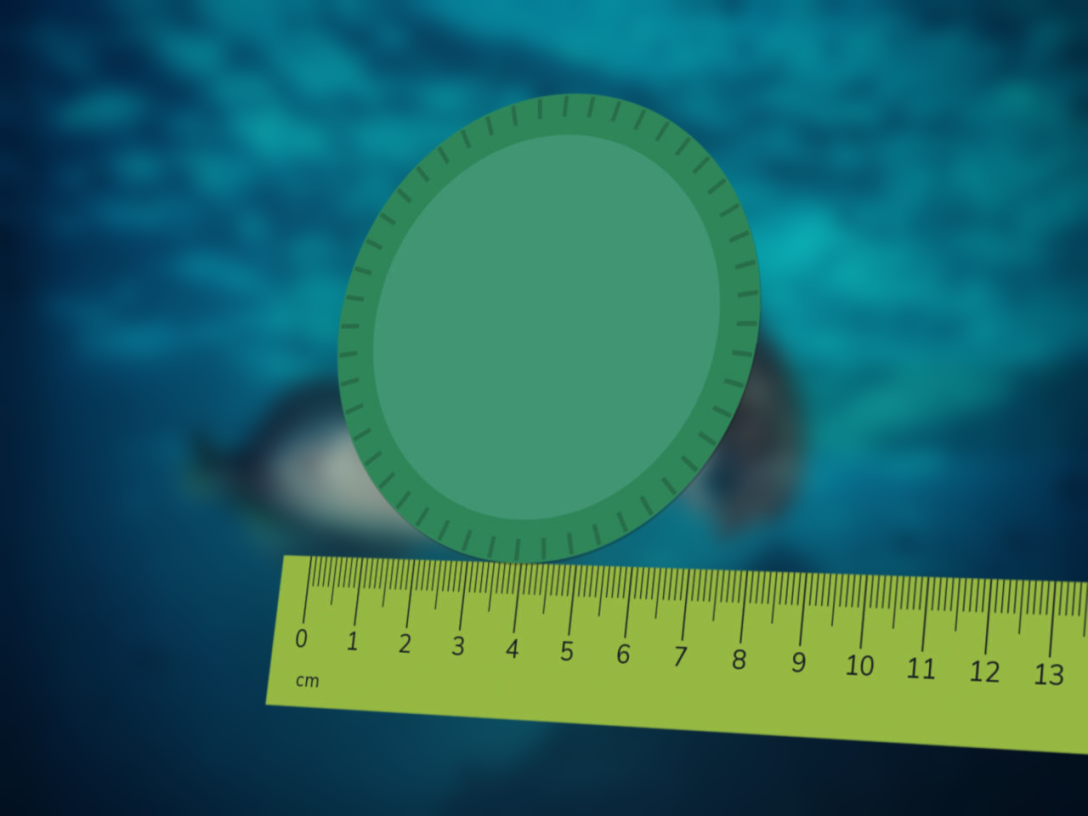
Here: 7.8 cm
